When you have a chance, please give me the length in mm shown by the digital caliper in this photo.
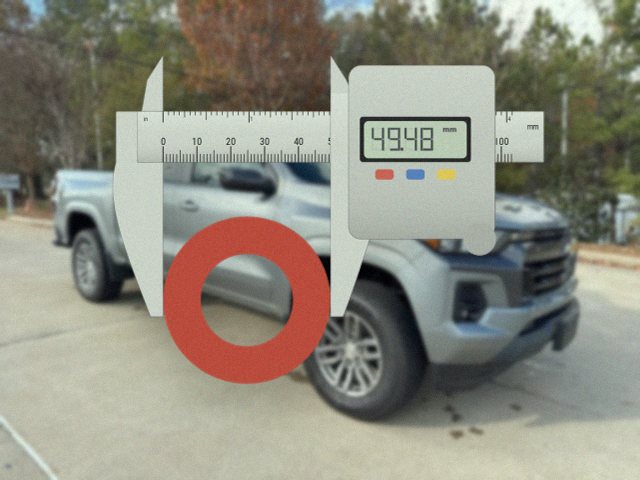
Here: 49.48 mm
